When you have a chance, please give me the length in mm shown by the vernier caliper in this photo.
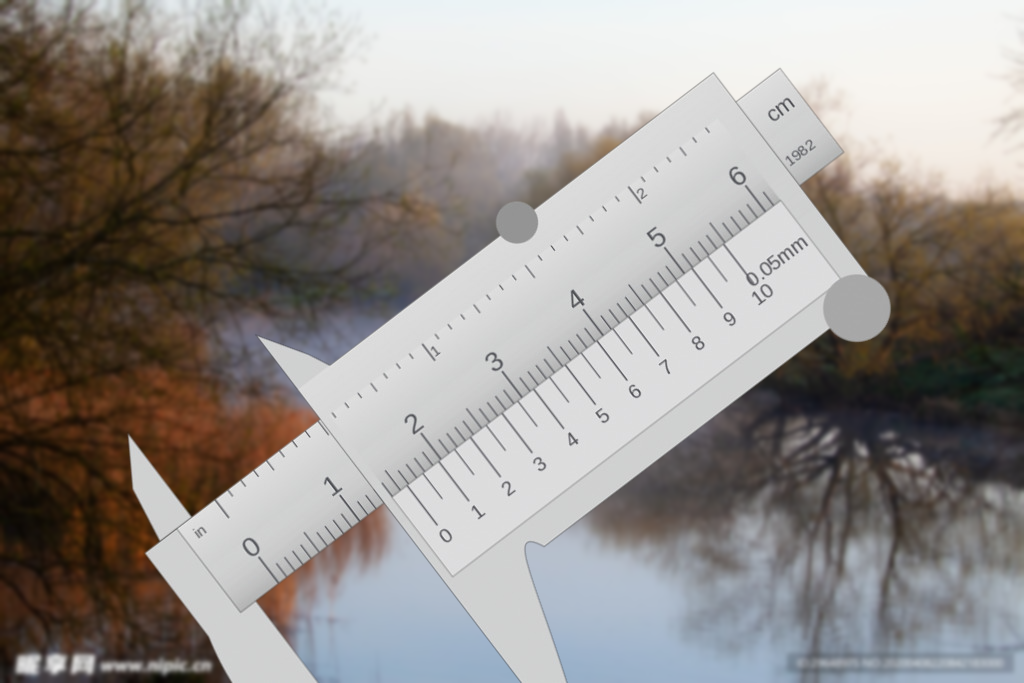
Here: 15.8 mm
